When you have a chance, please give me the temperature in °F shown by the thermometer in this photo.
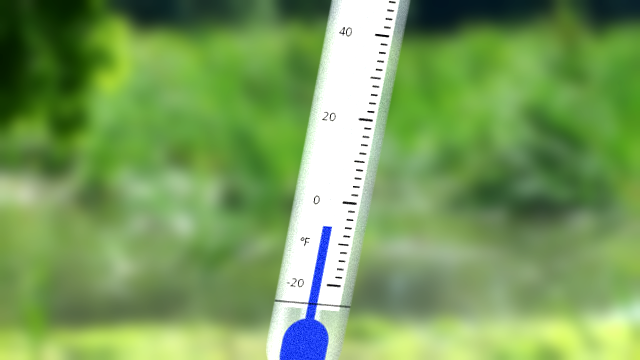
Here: -6 °F
